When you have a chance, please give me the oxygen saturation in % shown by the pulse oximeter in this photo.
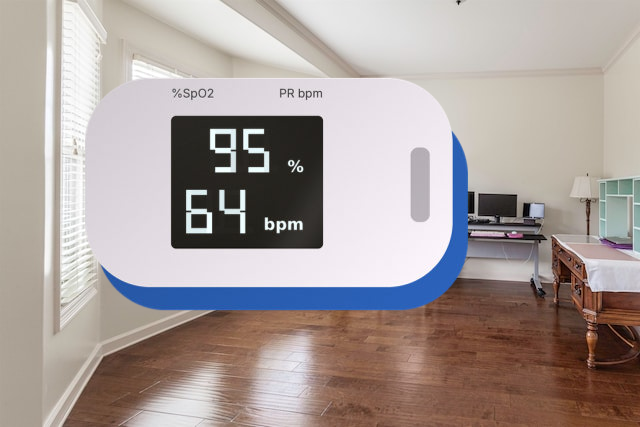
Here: 95 %
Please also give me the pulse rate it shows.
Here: 64 bpm
